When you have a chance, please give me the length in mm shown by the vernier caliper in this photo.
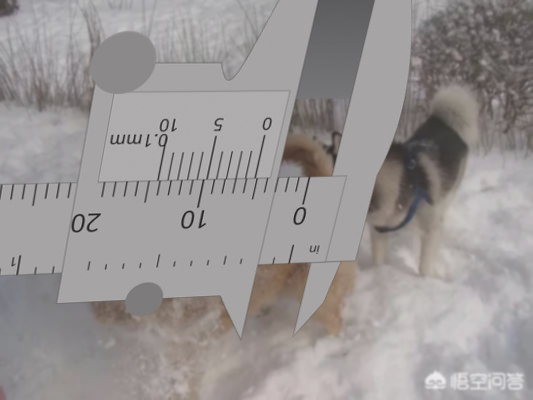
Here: 5.2 mm
